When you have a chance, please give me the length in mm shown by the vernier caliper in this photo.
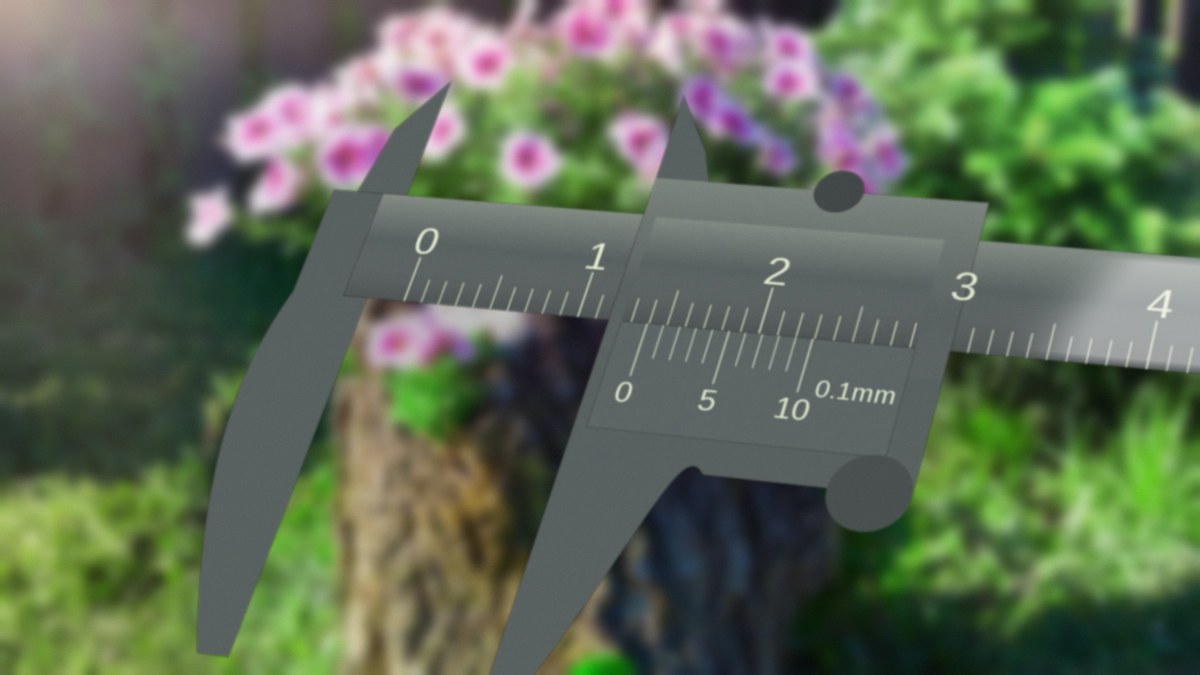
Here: 13.9 mm
